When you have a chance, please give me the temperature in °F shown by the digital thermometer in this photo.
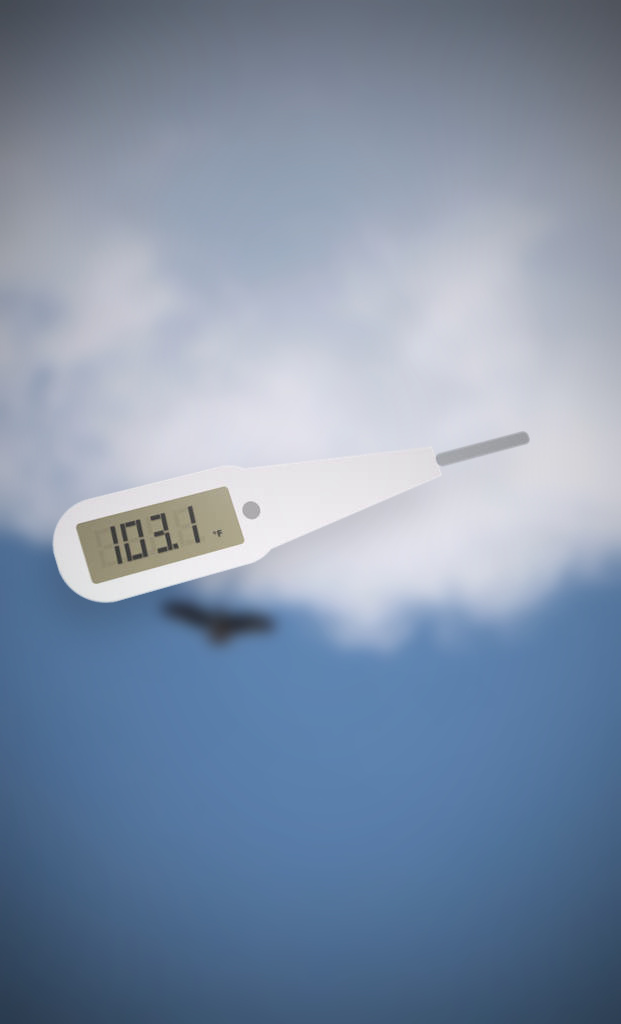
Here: 103.1 °F
